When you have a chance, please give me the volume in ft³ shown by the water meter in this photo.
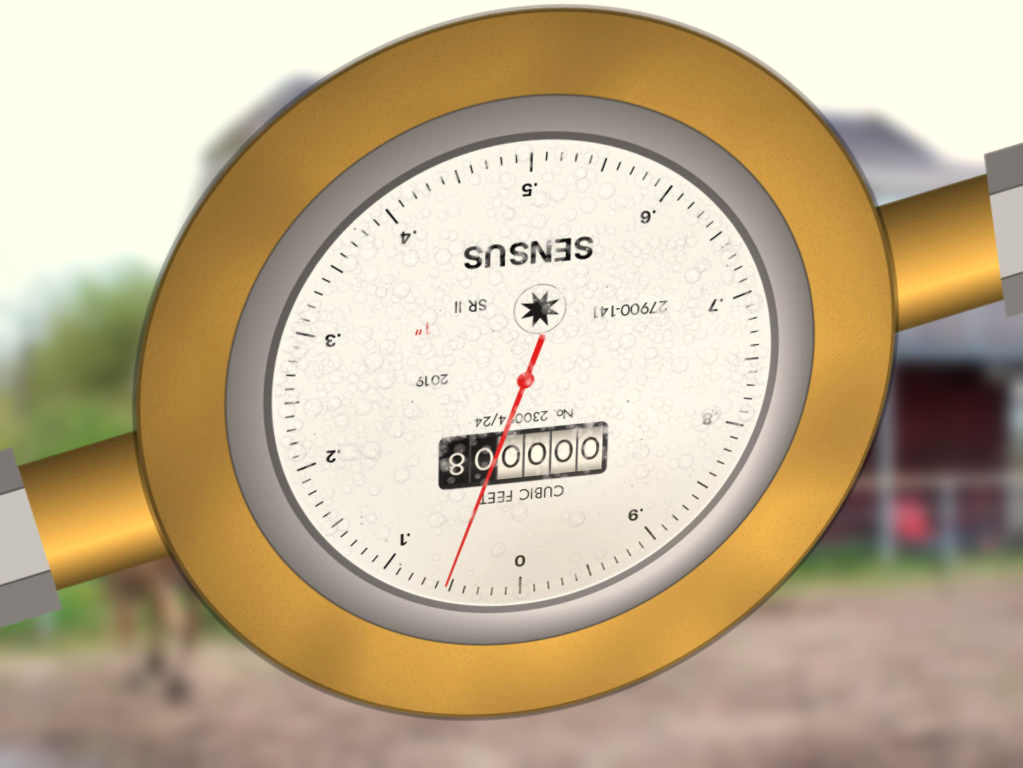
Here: 8.05 ft³
